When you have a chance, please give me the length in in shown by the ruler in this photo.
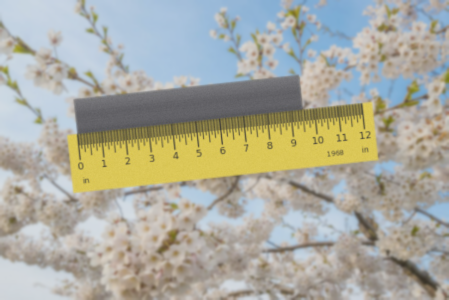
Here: 9.5 in
